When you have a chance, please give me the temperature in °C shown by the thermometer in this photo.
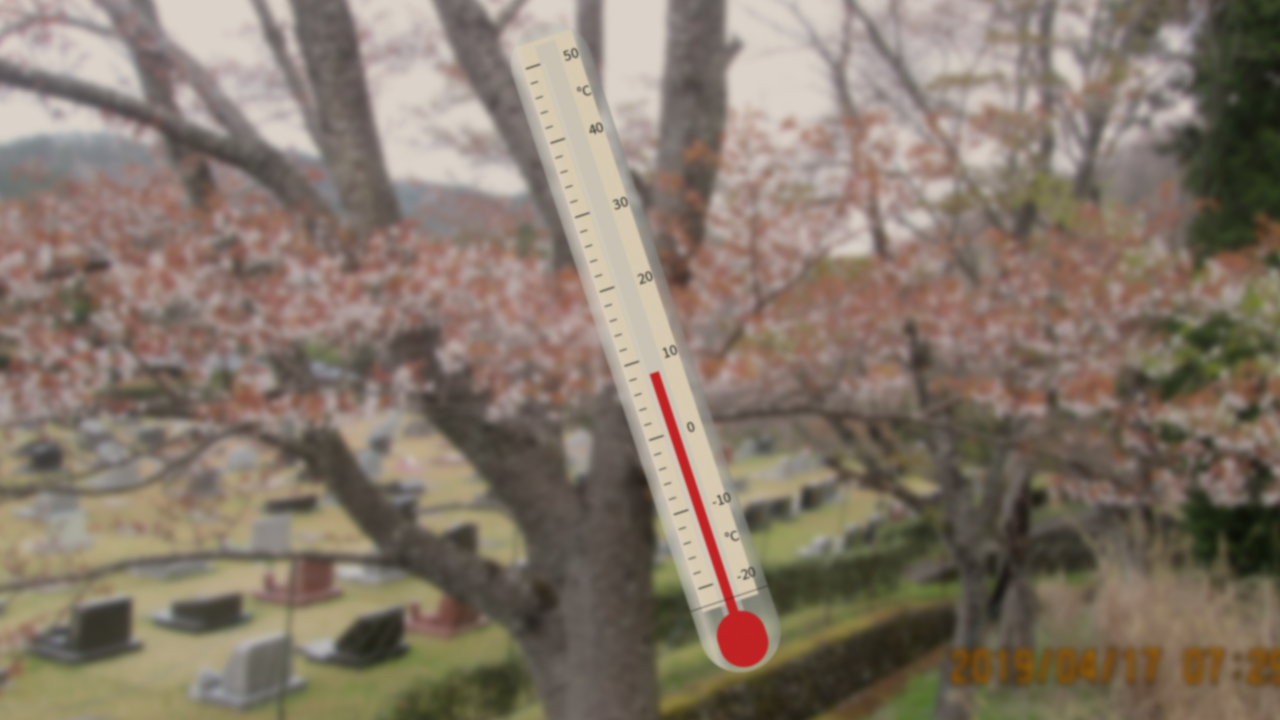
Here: 8 °C
